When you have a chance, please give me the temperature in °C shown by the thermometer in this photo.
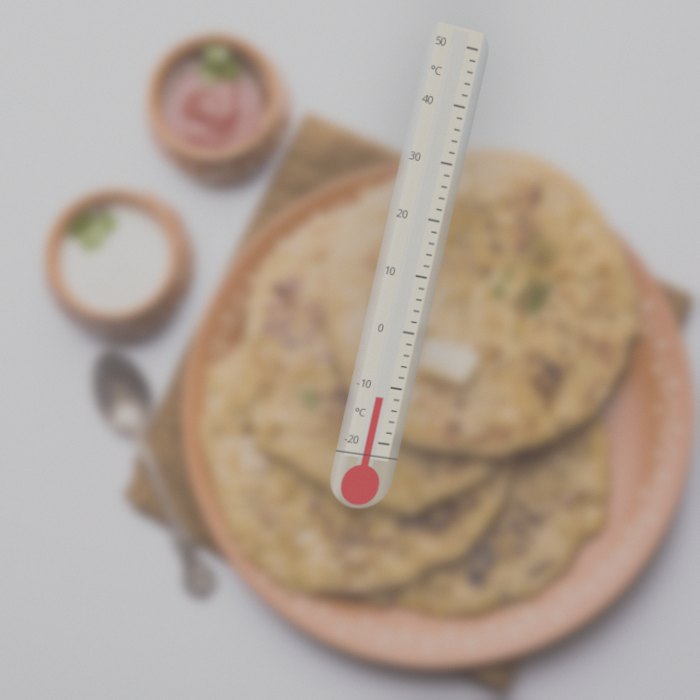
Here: -12 °C
